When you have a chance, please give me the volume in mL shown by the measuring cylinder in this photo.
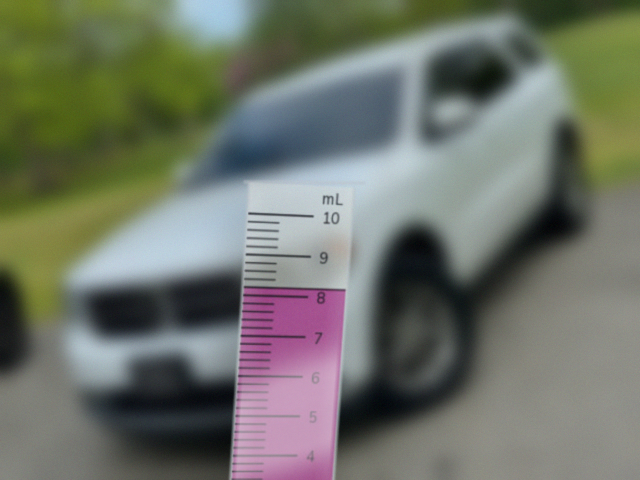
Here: 8.2 mL
